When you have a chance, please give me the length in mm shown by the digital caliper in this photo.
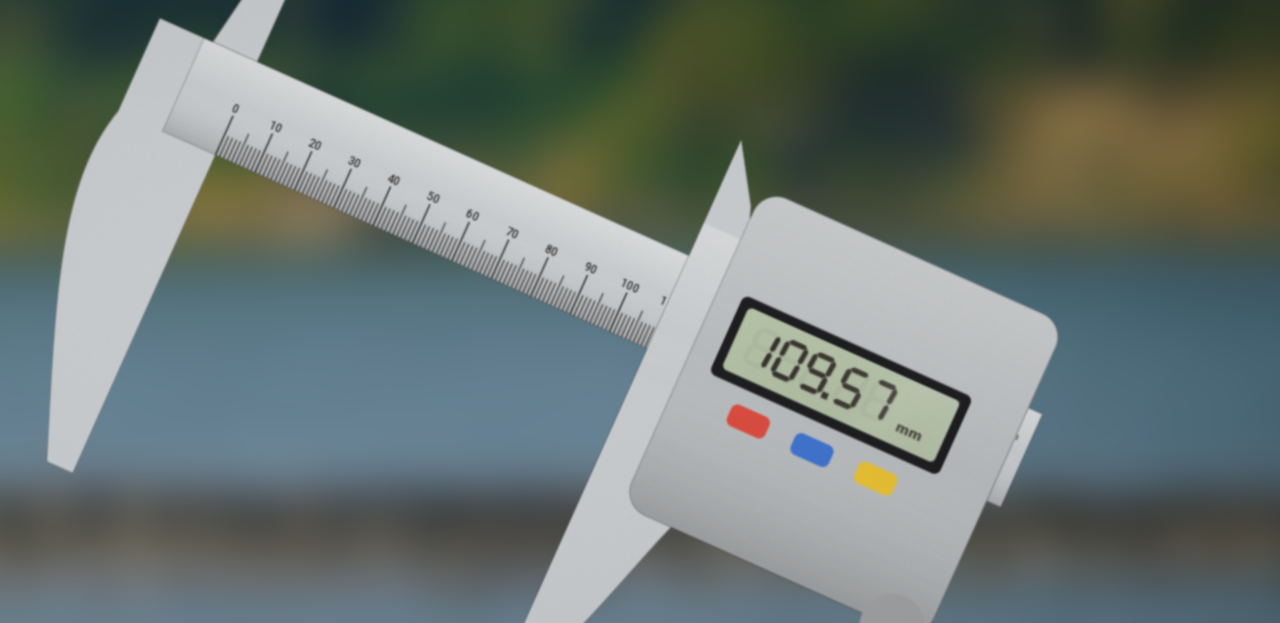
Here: 109.57 mm
